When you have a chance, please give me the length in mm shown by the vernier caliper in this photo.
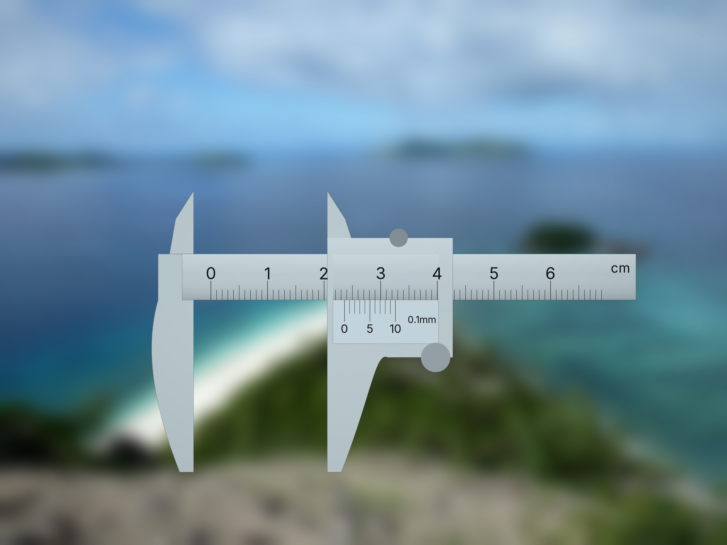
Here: 23.6 mm
